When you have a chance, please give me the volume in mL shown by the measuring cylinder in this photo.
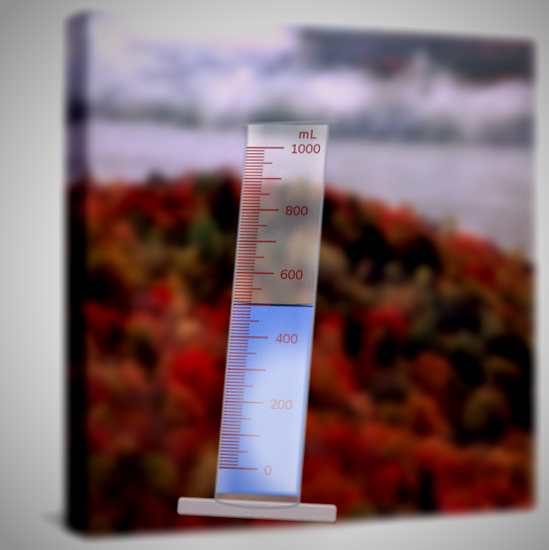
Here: 500 mL
